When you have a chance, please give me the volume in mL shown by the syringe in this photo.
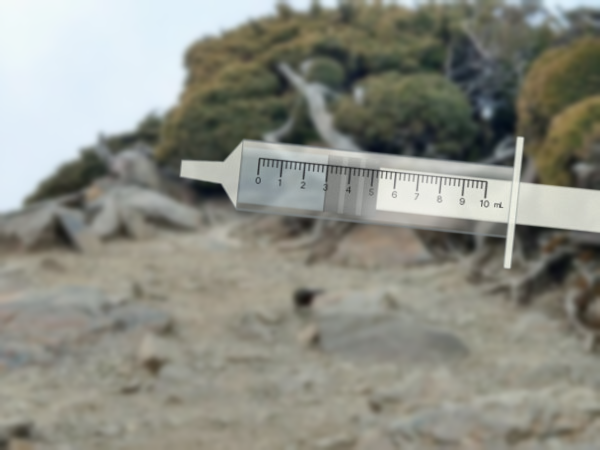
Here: 3 mL
